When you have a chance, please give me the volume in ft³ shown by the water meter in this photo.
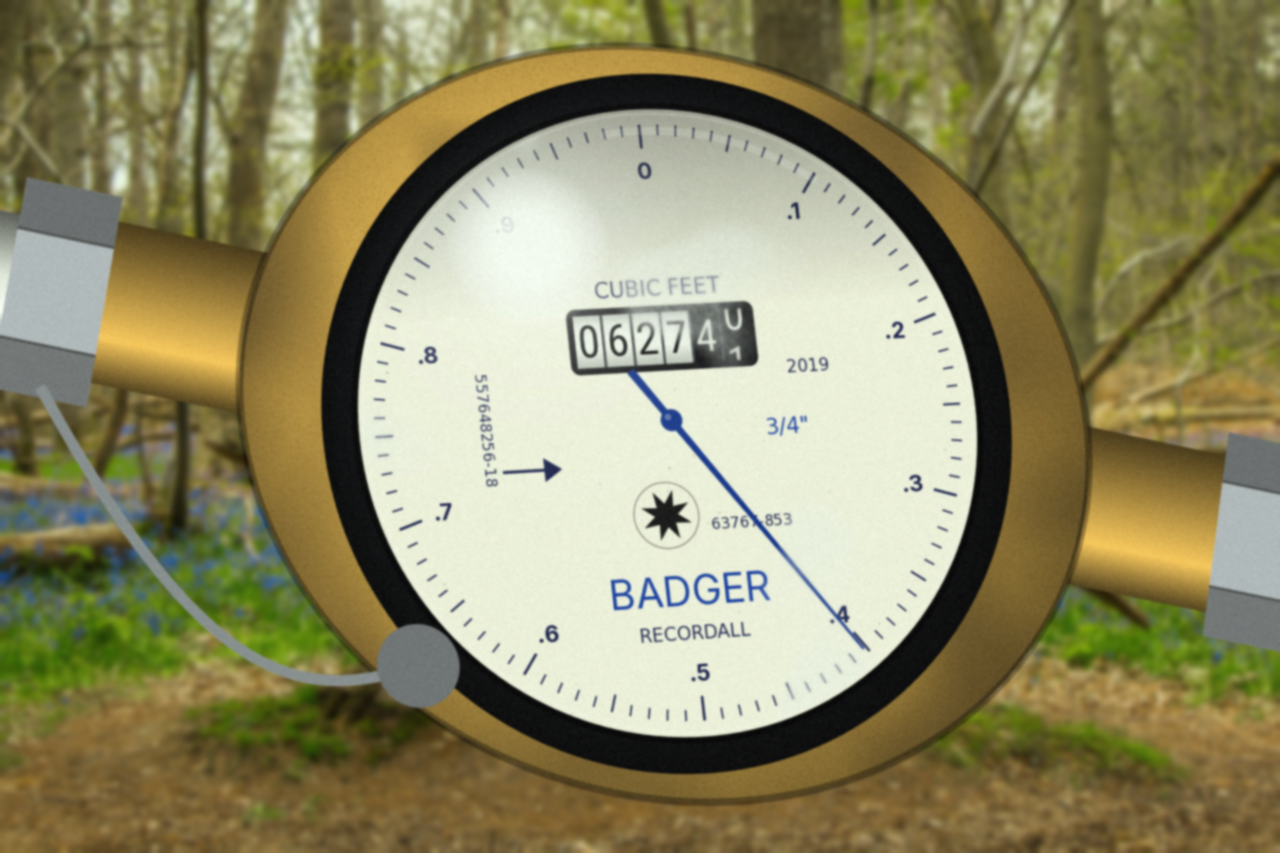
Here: 62740.40 ft³
